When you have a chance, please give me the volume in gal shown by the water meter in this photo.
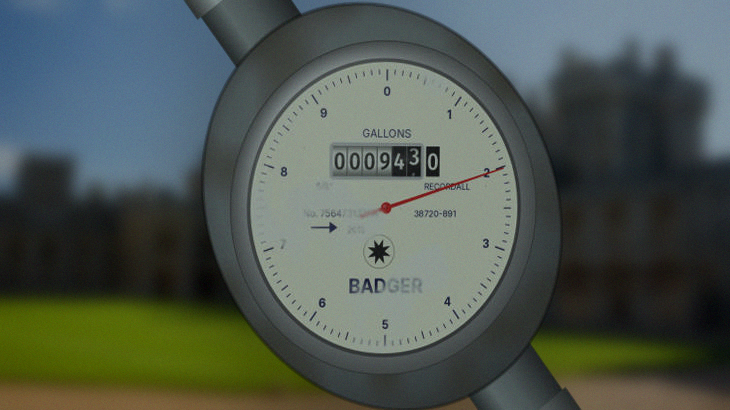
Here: 9432.0 gal
